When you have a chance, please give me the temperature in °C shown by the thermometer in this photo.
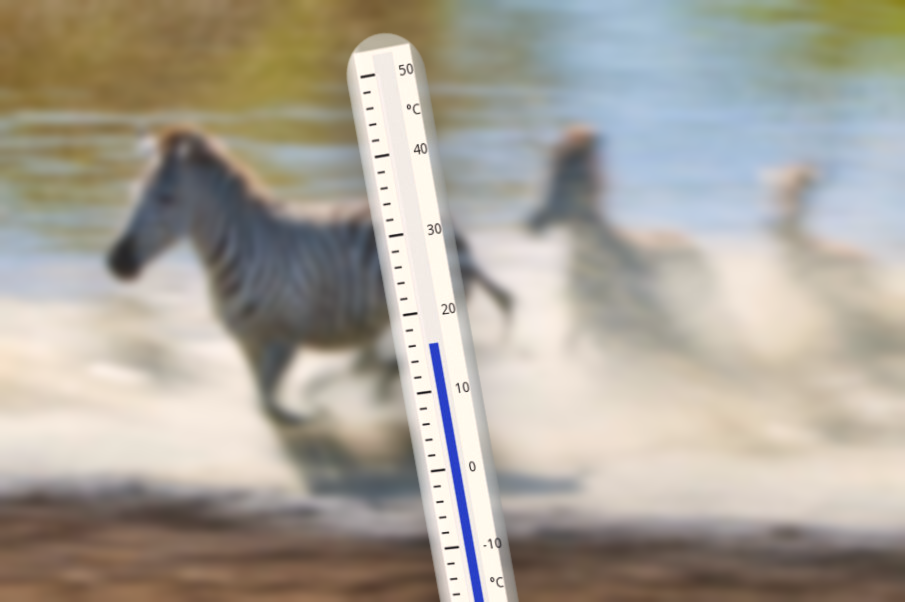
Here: 16 °C
